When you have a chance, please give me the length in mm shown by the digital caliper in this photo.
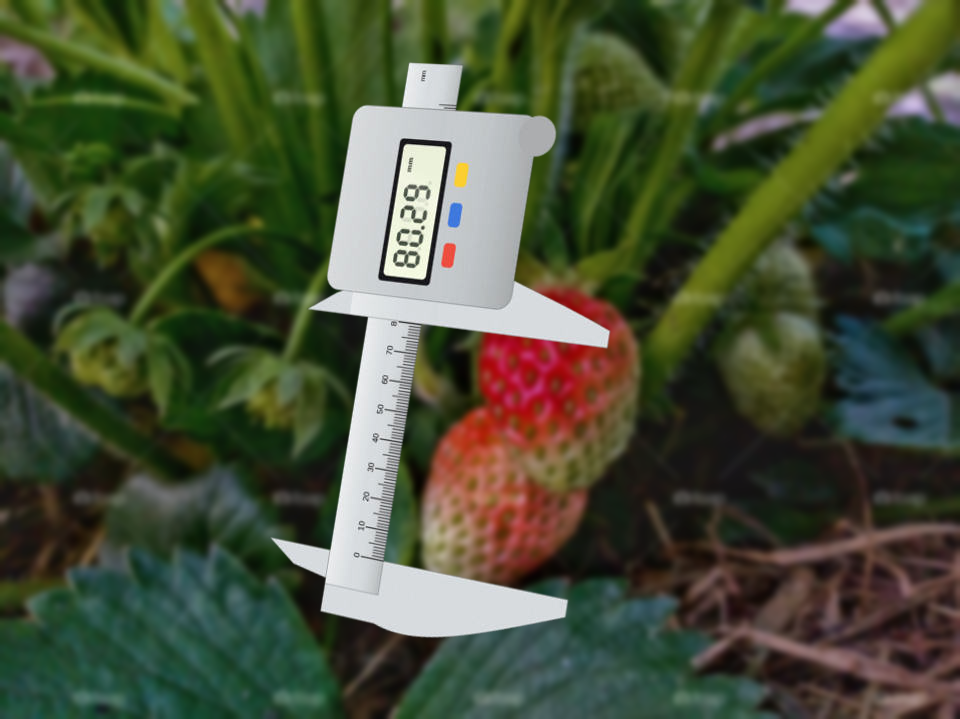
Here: 80.29 mm
